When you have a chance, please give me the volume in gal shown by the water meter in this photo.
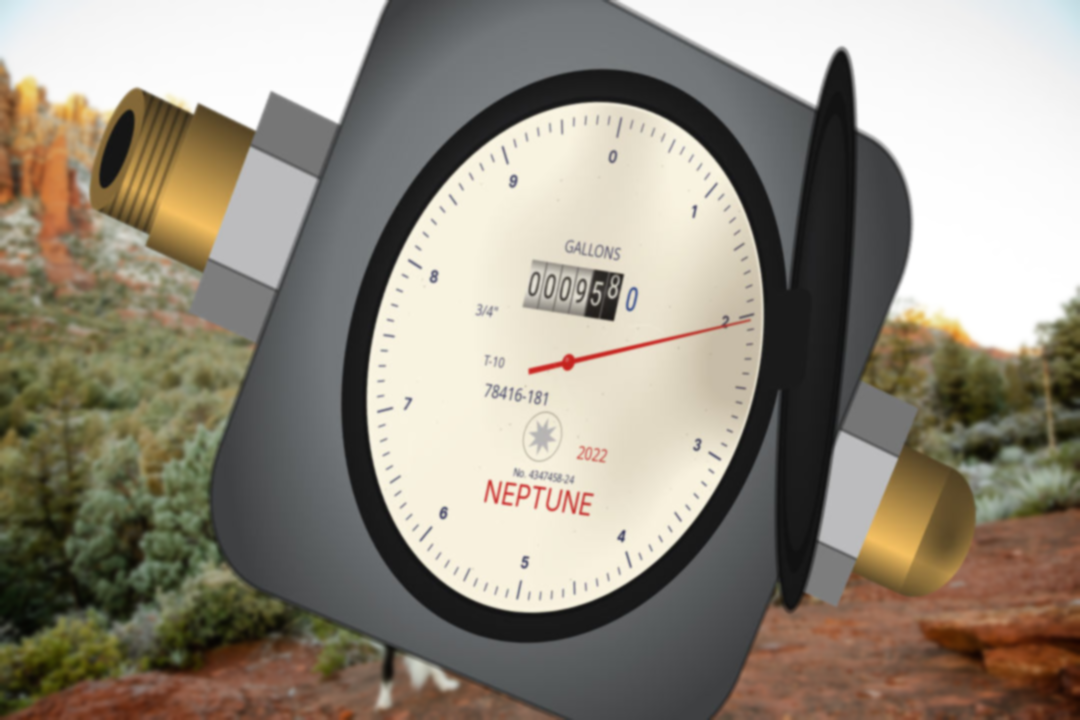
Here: 9582.0 gal
